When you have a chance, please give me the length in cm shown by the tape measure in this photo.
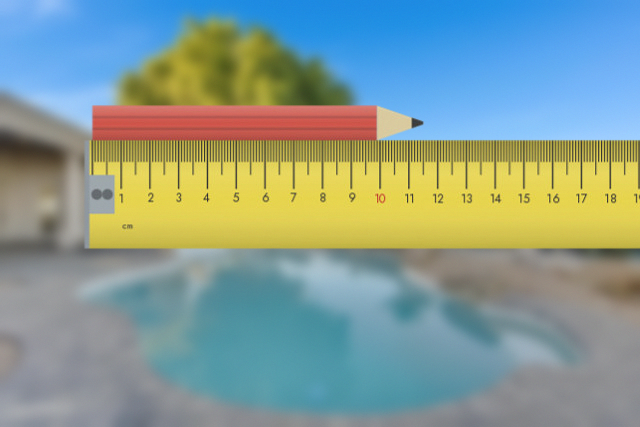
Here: 11.5 cm
